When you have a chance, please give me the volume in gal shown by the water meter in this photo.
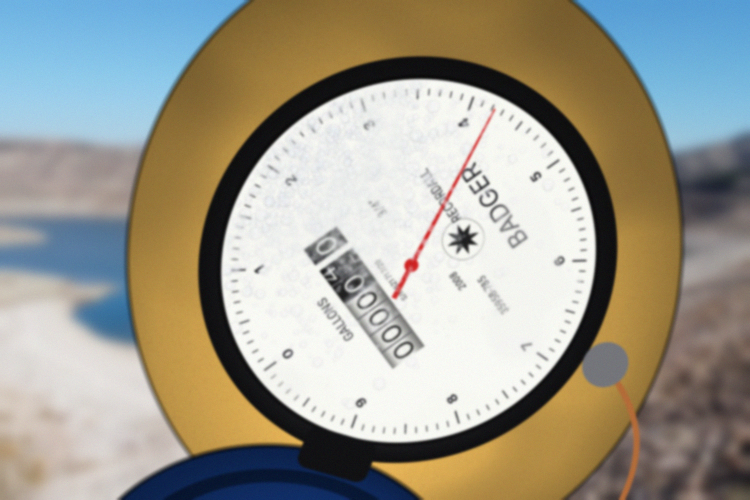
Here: 44.2 gal
